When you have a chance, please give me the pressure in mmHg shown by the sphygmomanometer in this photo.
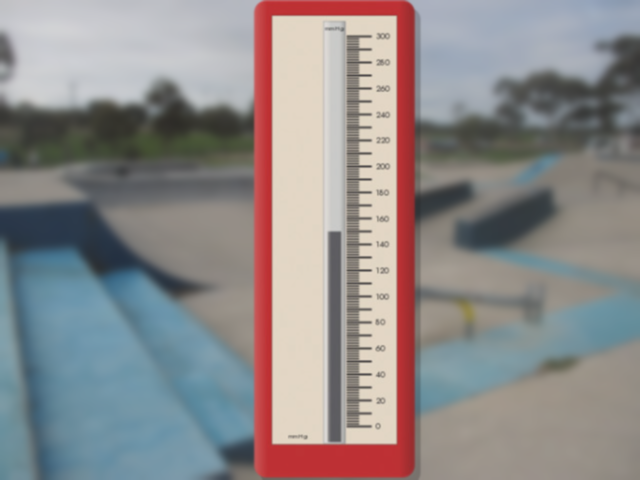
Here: 150 mmHg
